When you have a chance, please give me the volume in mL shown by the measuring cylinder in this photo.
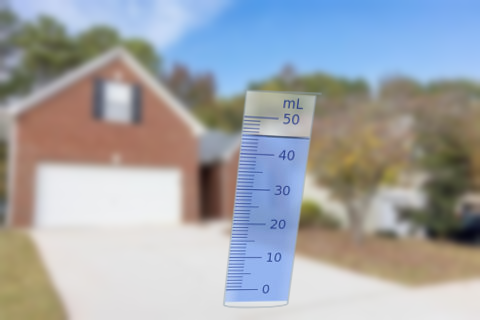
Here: 45 mL
